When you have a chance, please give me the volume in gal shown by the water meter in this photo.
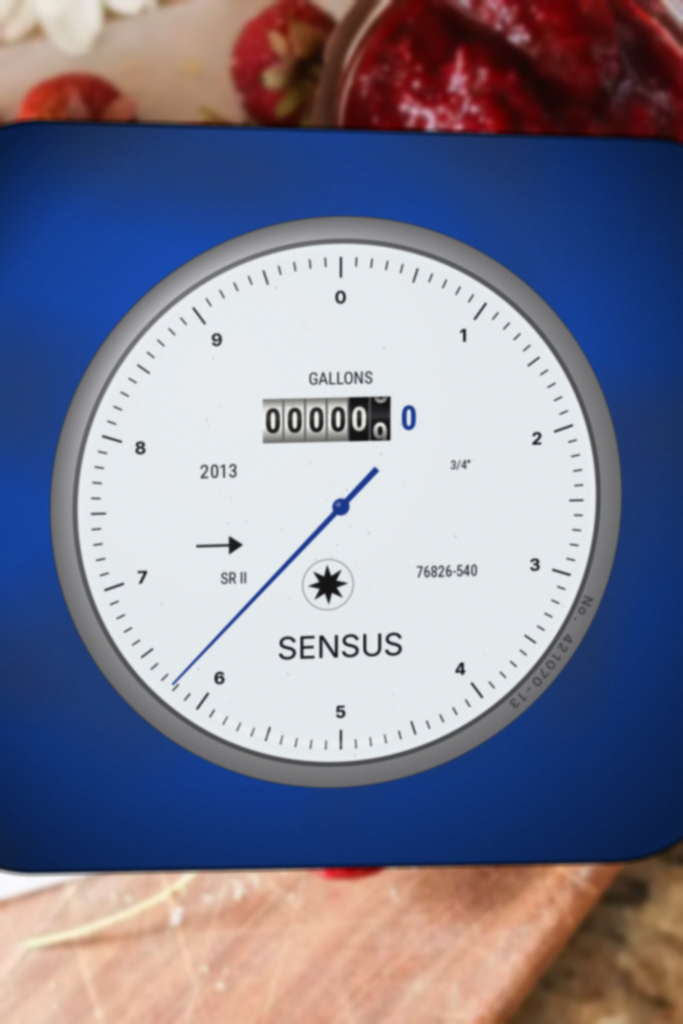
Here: 86.2 gal
